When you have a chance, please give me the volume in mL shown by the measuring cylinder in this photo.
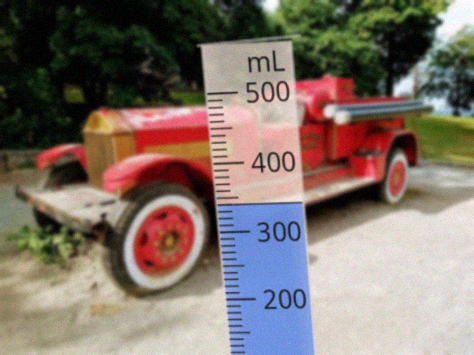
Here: 340 mL
